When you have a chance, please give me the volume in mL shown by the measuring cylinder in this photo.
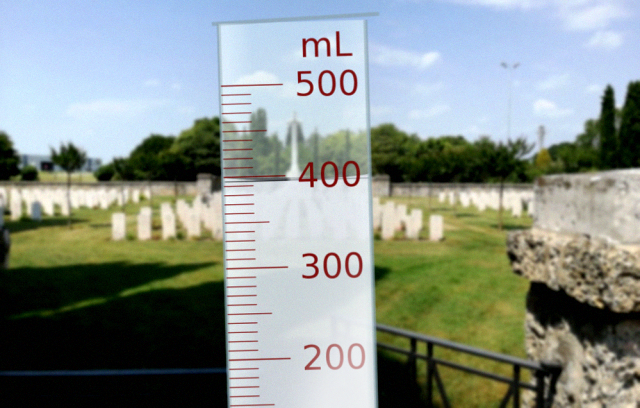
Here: 395 mL
